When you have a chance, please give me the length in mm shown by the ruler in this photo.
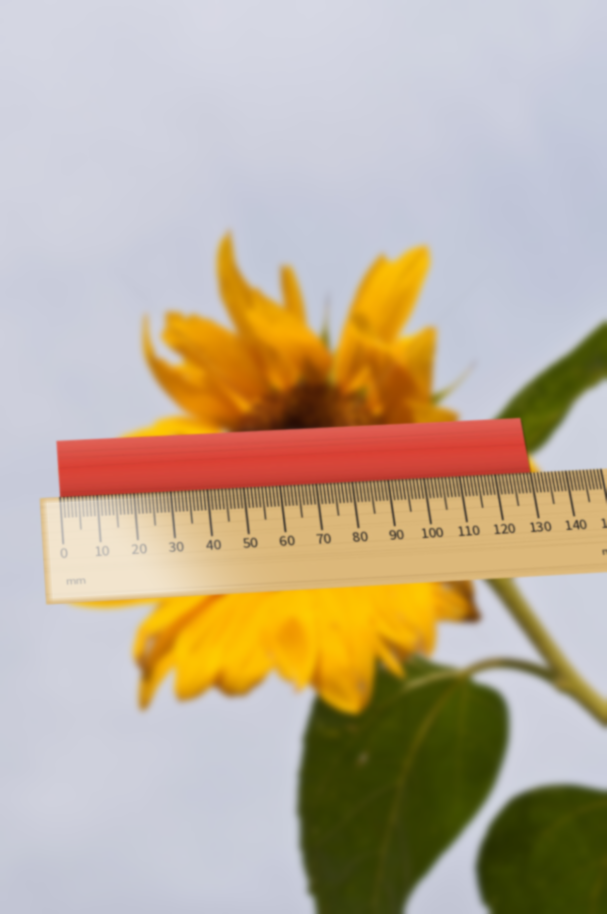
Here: 130 mm
